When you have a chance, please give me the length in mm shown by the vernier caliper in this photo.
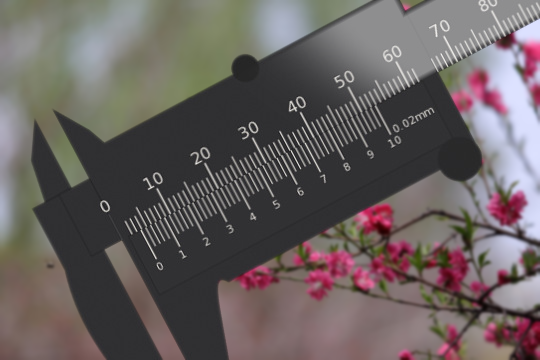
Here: 3.8 mm
